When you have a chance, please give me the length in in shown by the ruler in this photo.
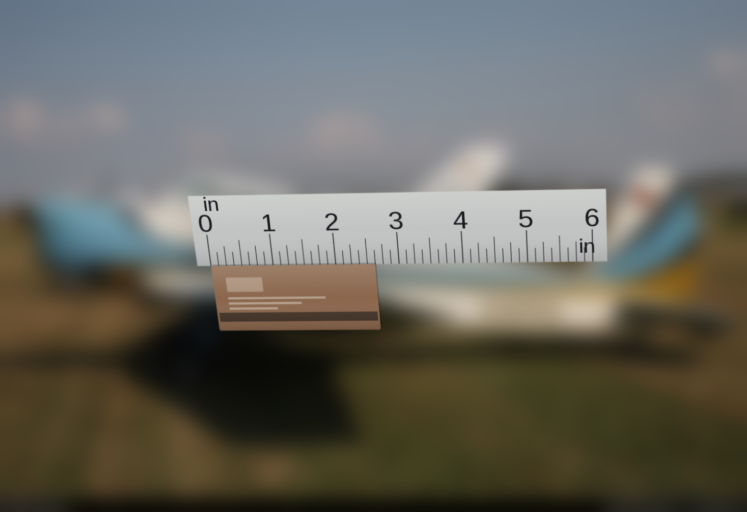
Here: 2.625 in
